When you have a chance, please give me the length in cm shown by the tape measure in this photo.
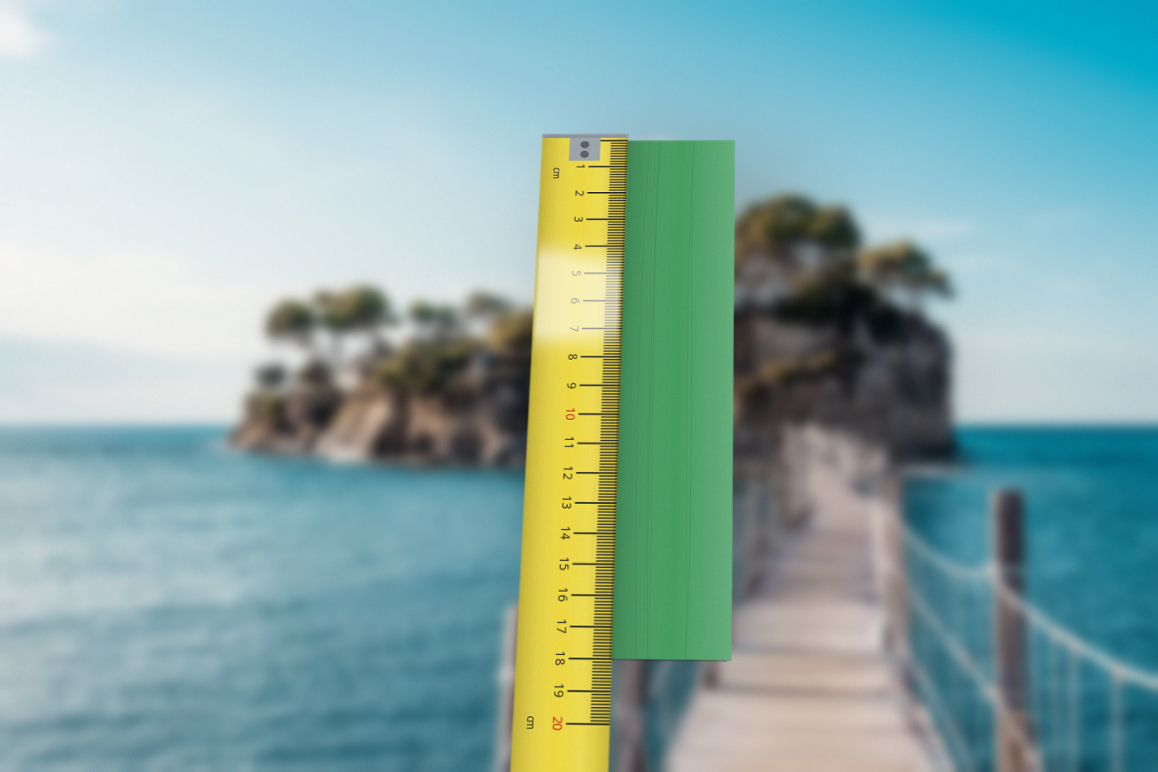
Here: 18 cm
